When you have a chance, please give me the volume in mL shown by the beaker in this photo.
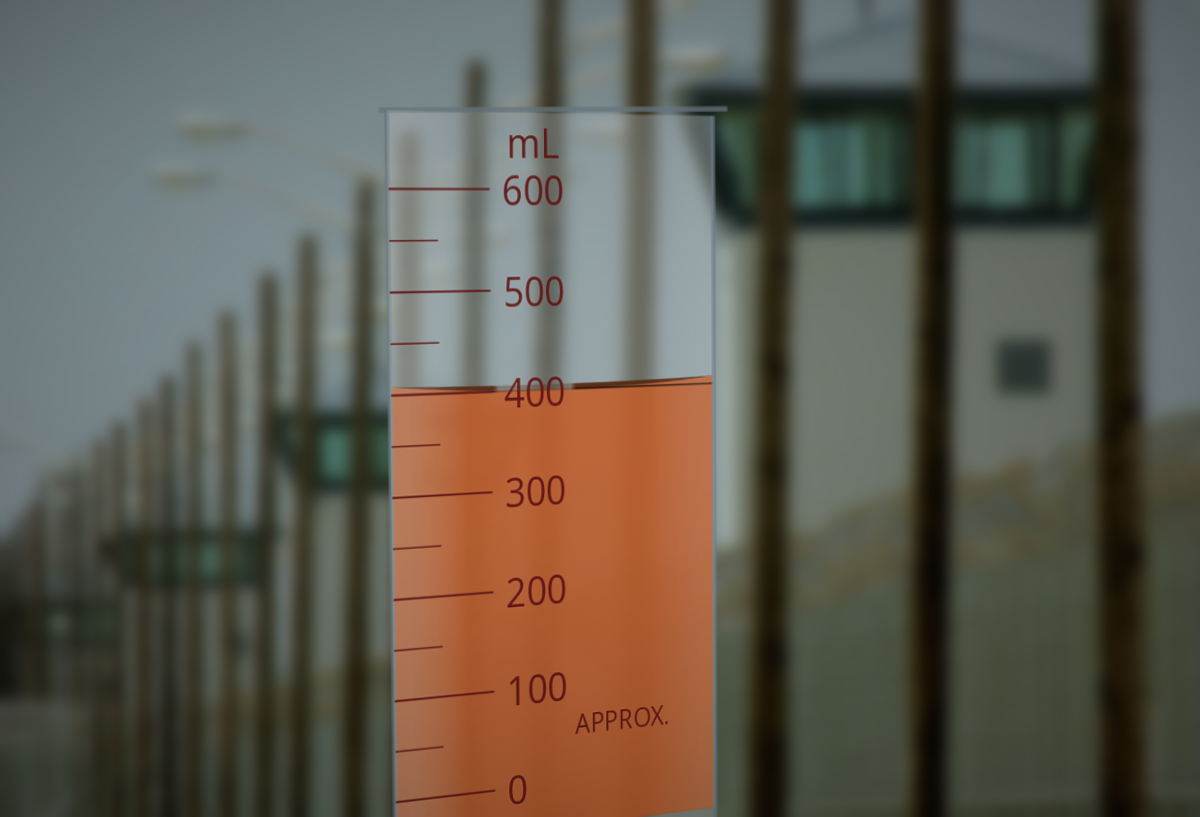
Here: 400 mL
